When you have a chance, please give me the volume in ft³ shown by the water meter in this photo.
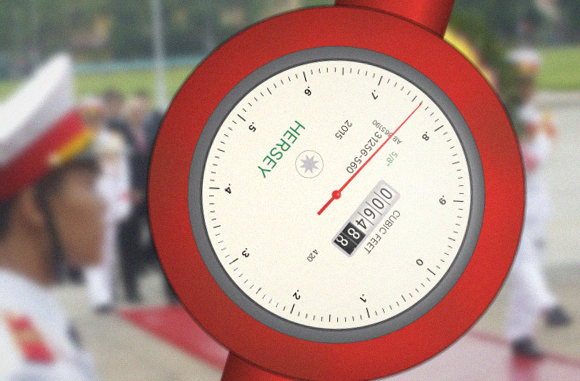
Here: 6487.76 ft³
